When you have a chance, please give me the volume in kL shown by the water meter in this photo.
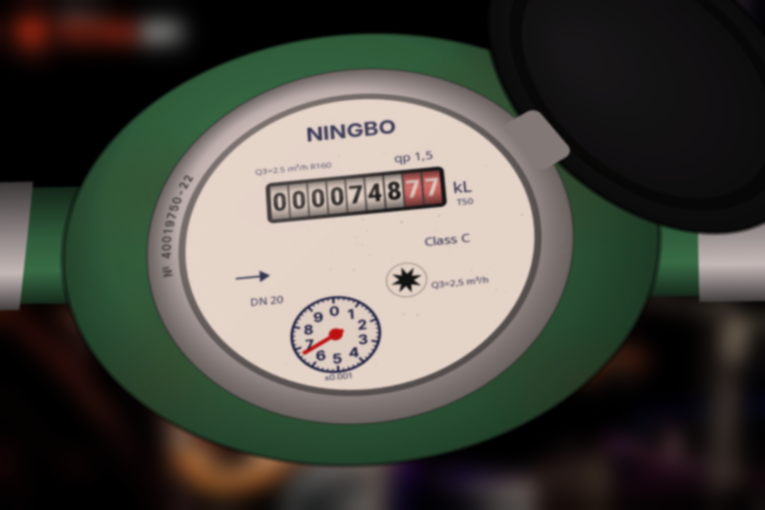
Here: 748.776 kL
